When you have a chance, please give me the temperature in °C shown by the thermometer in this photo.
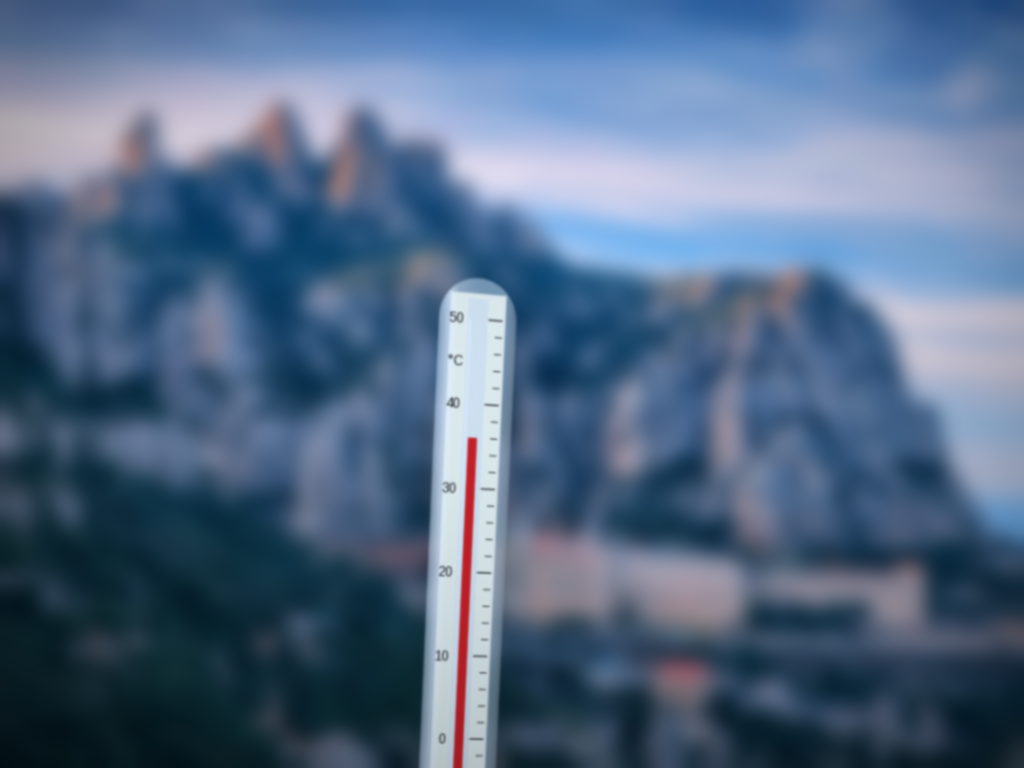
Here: 36 °C
